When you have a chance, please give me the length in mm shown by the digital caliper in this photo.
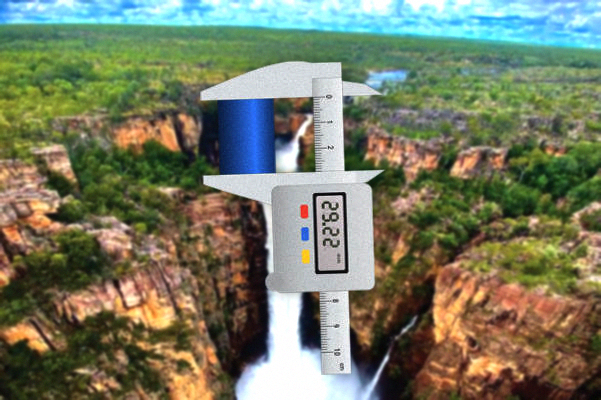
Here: 29.22 mm
